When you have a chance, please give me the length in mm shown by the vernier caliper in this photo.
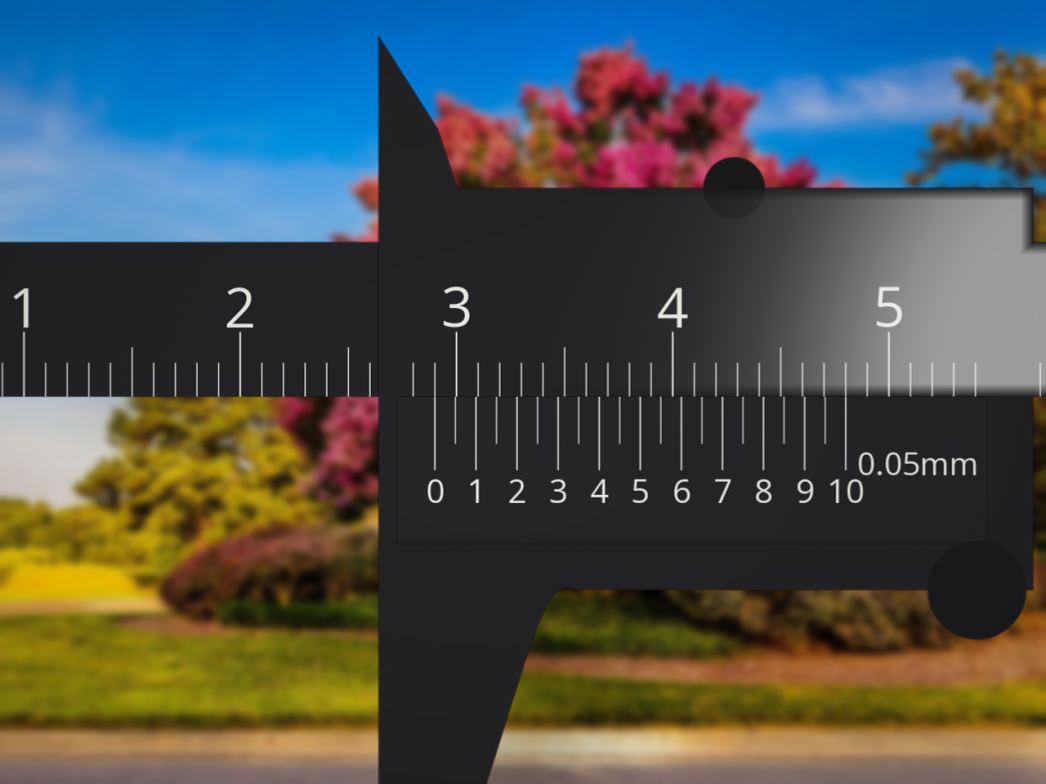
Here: 29.00 mm
